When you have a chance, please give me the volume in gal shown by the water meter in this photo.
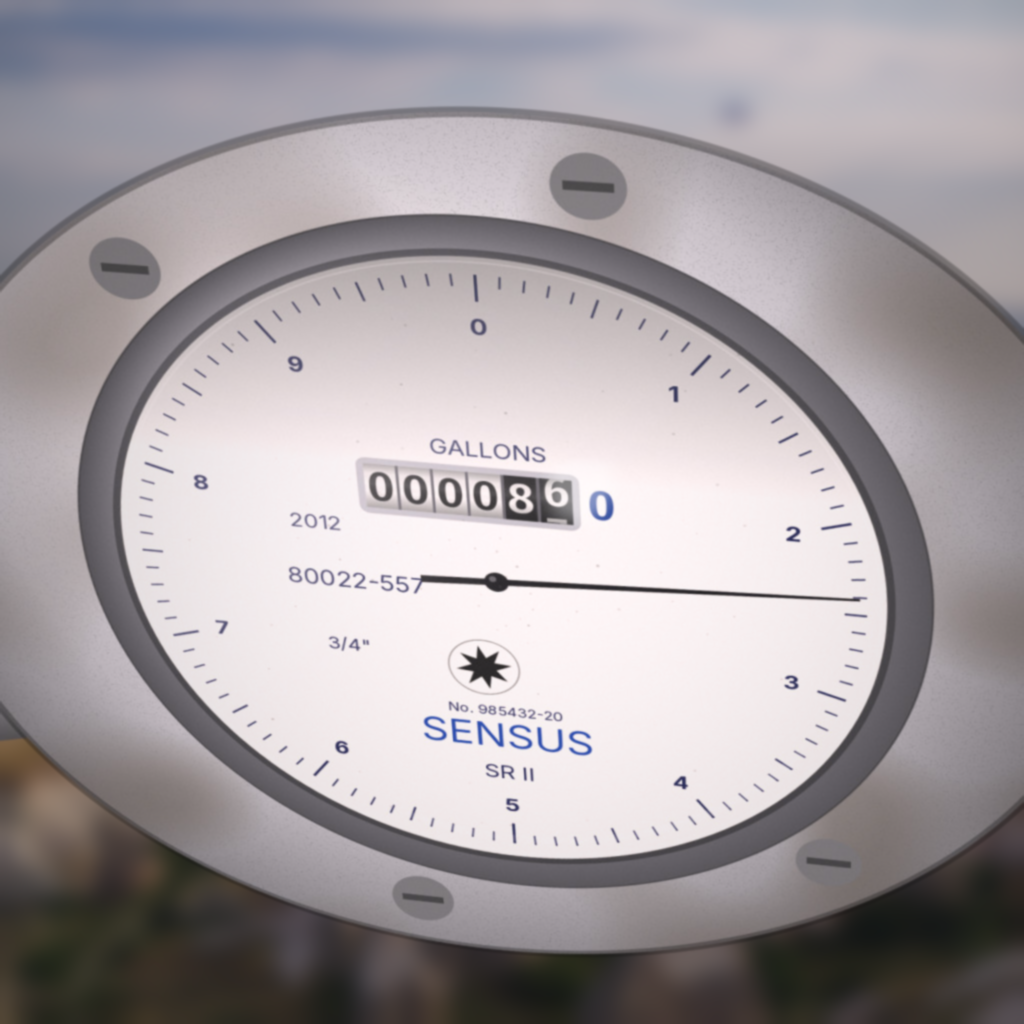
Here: 862.4 gal
